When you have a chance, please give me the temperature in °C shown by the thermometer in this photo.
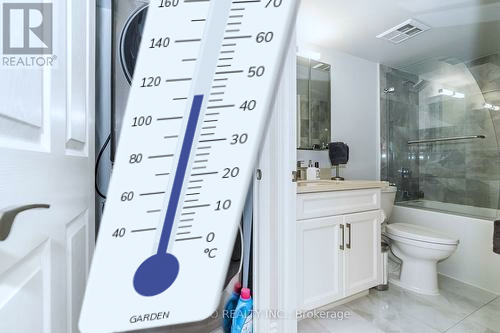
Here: 44 °C
